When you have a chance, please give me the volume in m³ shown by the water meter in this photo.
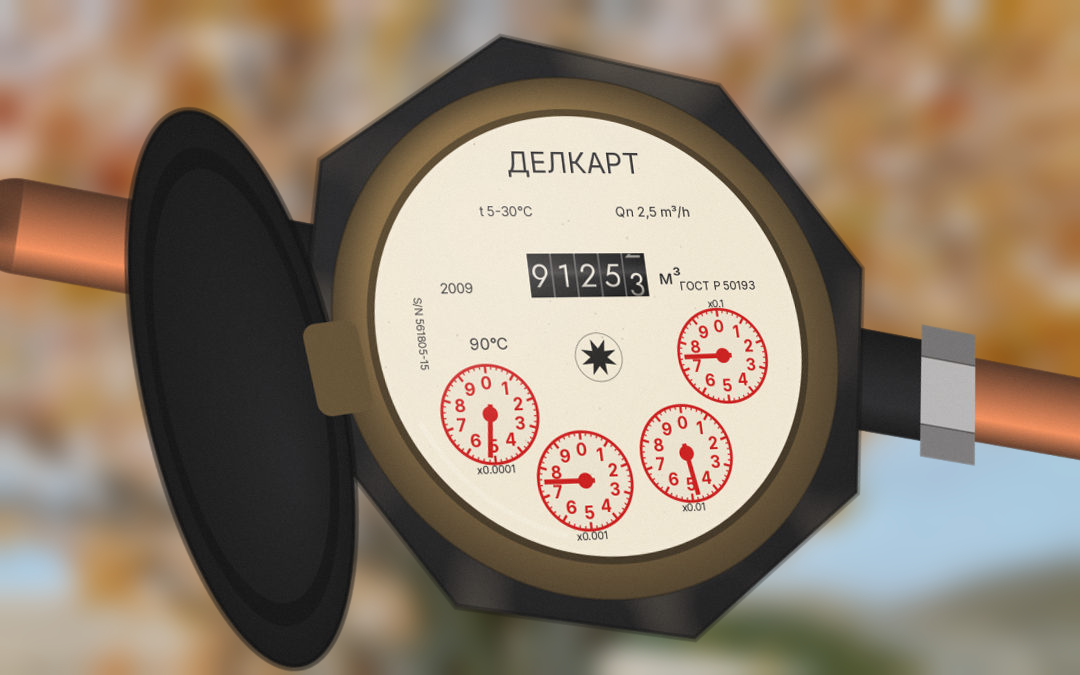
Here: 91252.7475 m³
